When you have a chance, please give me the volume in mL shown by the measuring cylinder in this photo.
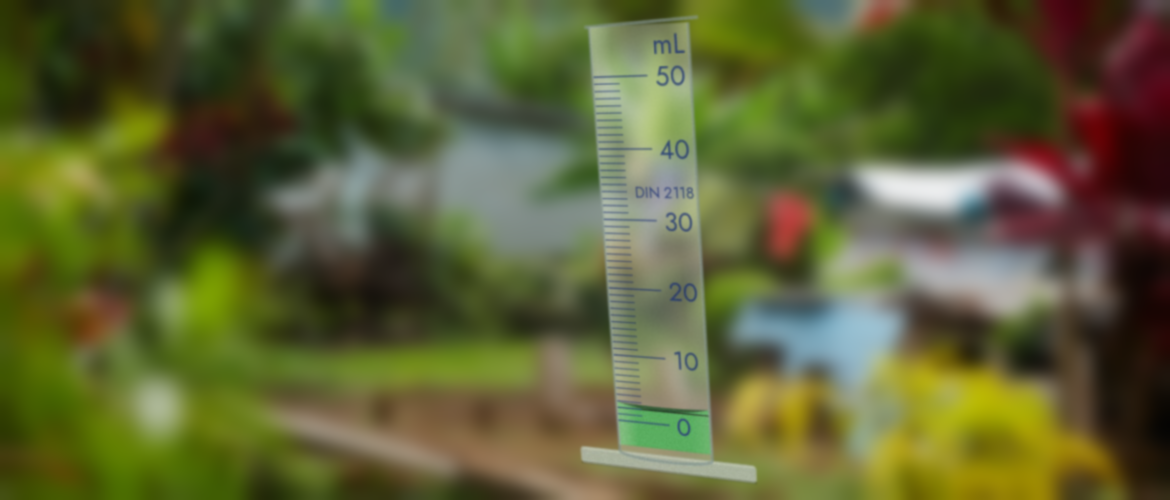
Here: 2 mL
